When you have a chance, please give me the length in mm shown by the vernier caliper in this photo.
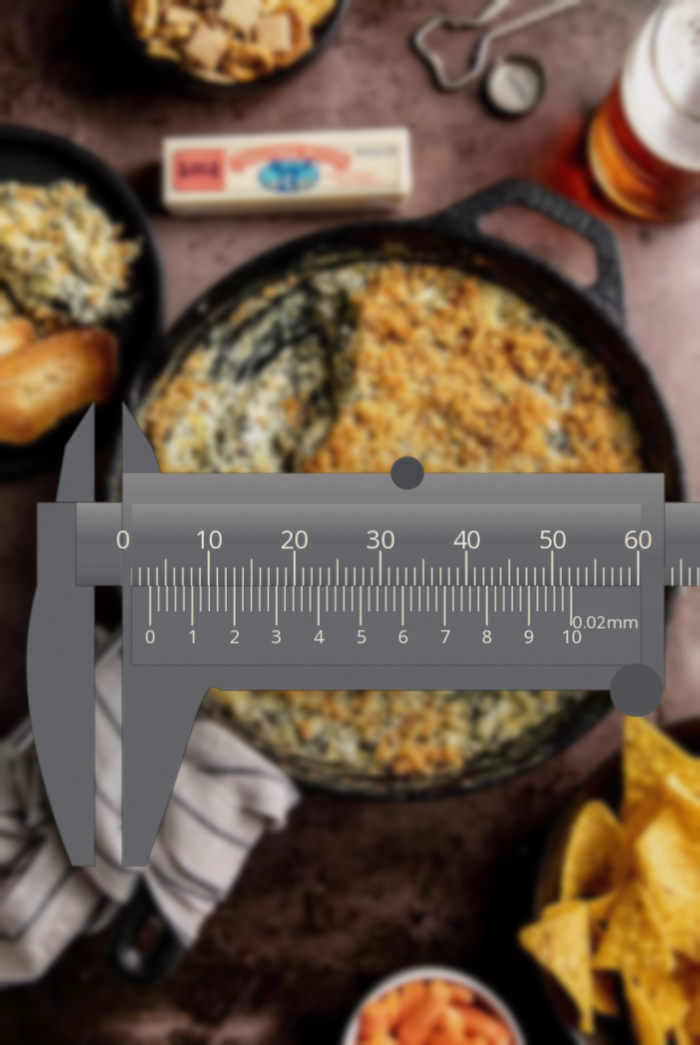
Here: 3.2 mm
